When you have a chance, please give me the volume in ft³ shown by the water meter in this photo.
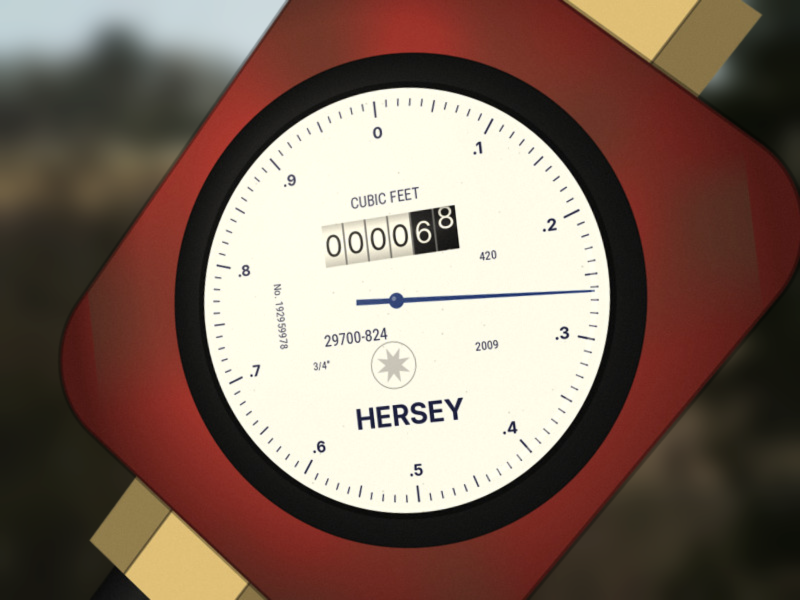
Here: 68.26 ft³
